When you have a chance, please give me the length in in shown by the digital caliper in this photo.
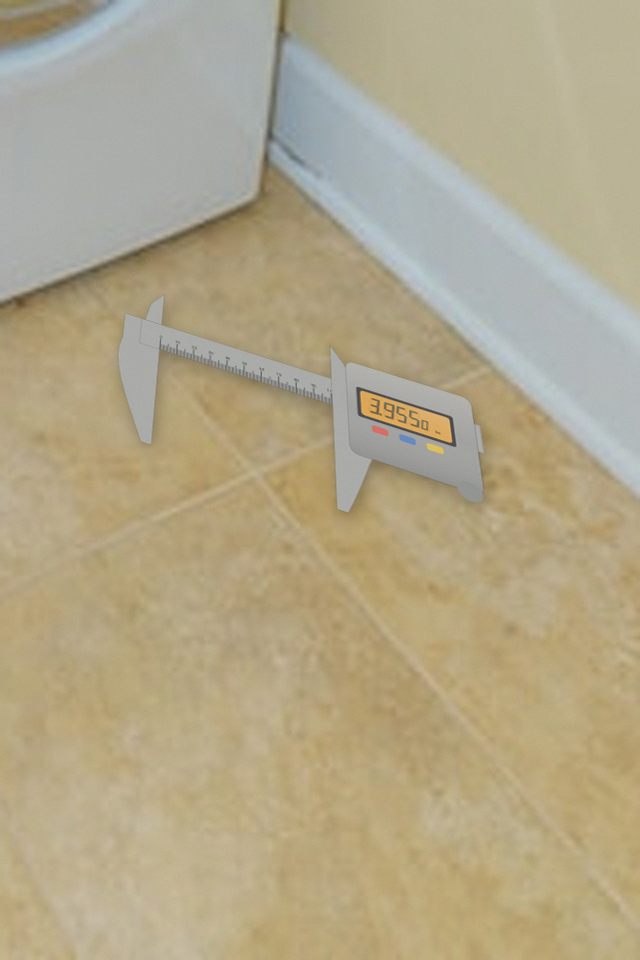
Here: 3.9550 in
